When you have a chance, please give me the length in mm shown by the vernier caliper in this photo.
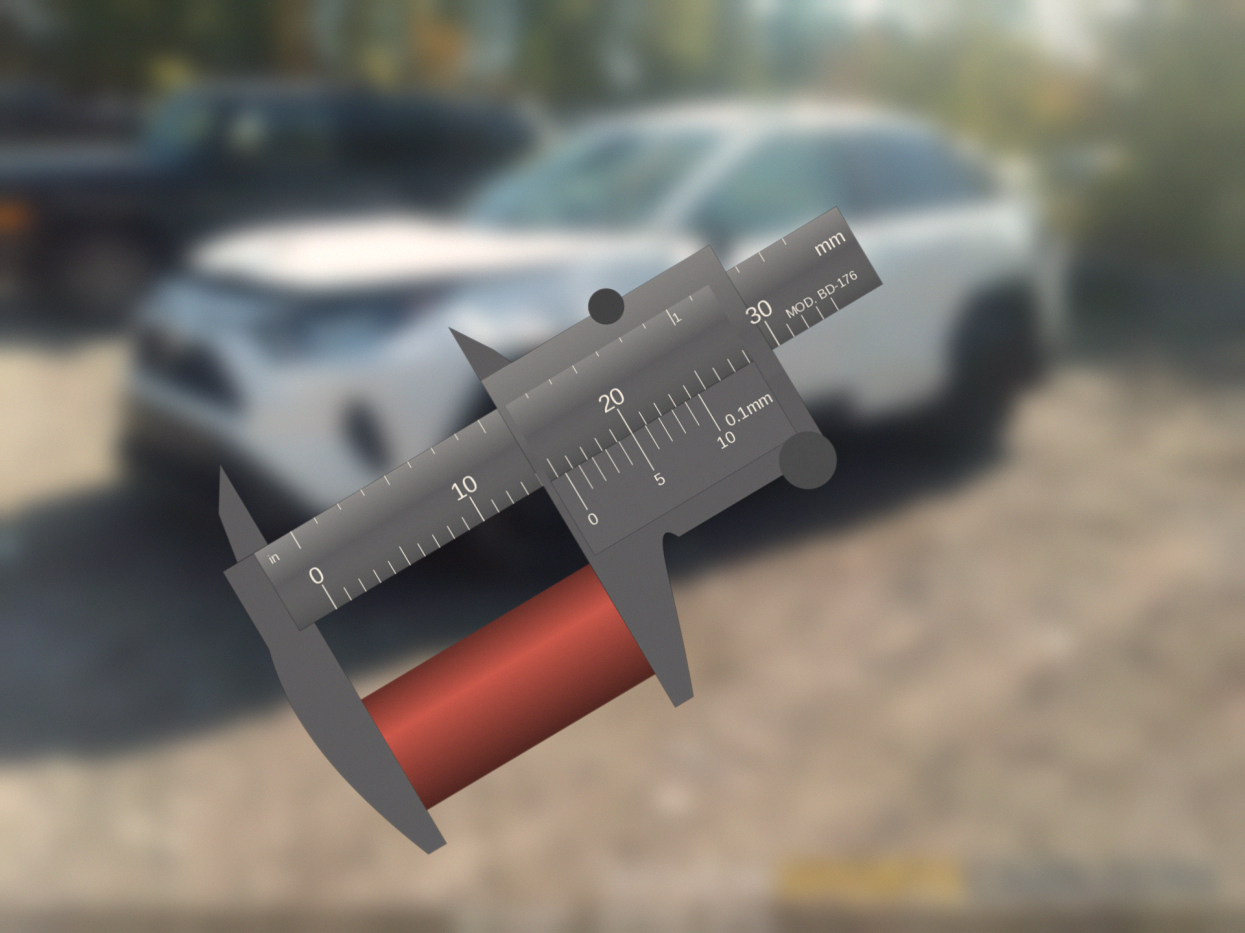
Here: 15.5 mm
